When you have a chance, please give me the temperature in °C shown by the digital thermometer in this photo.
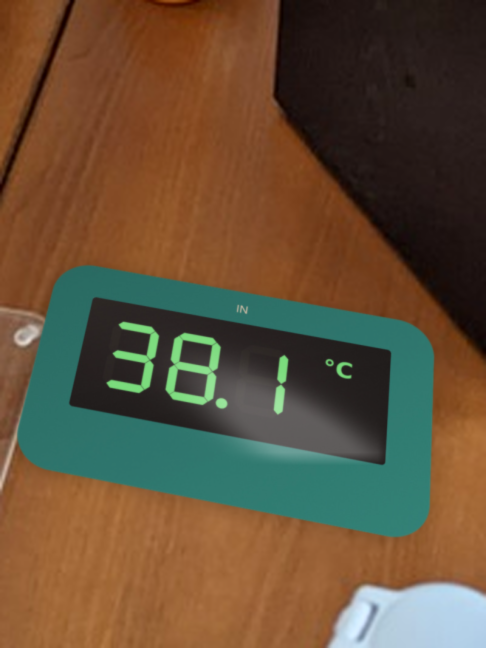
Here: 38.1 °C
